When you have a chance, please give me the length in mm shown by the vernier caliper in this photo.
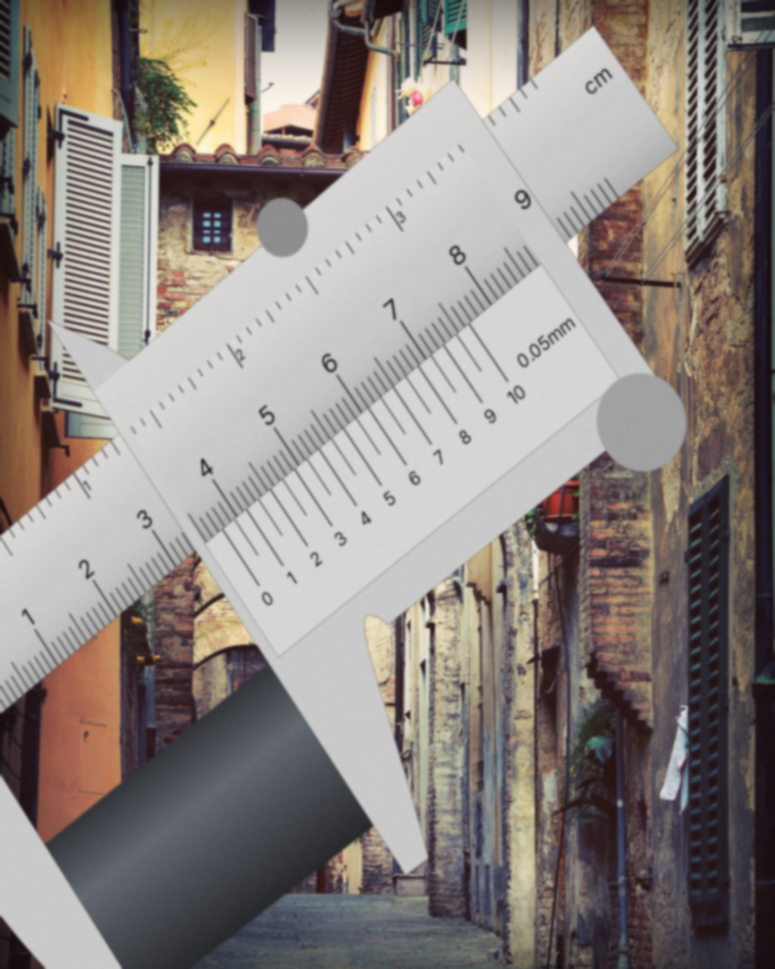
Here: 37.6 mm
